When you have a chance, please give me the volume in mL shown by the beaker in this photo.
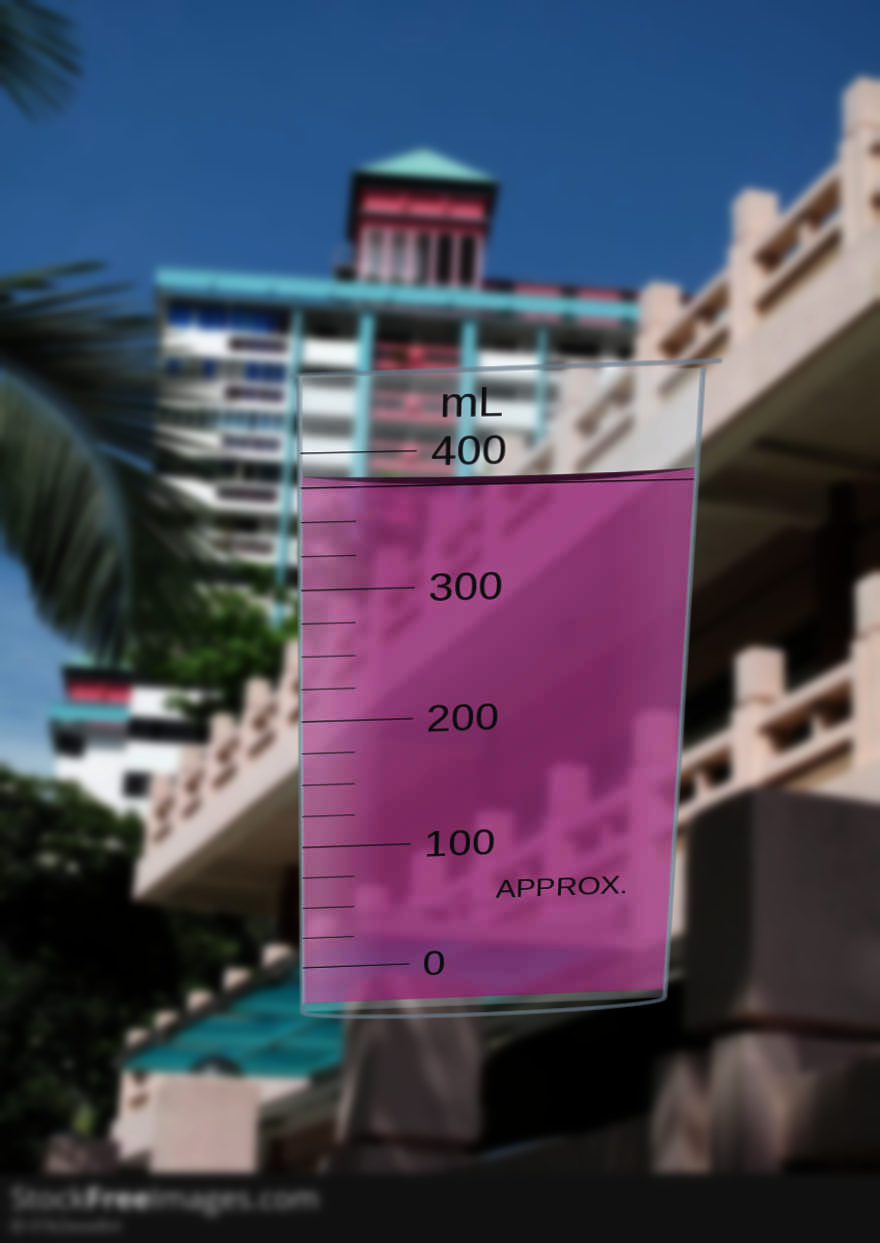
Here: 375 mL
